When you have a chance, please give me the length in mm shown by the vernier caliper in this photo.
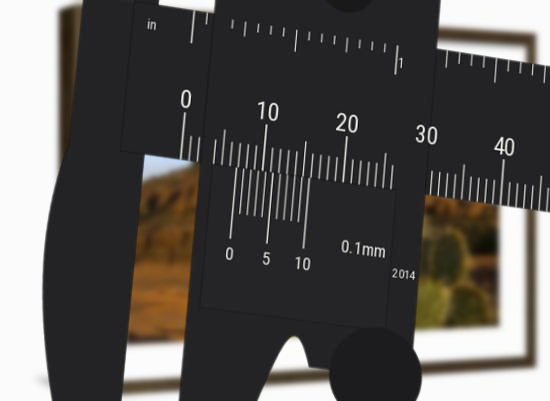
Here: 6.8 mm
